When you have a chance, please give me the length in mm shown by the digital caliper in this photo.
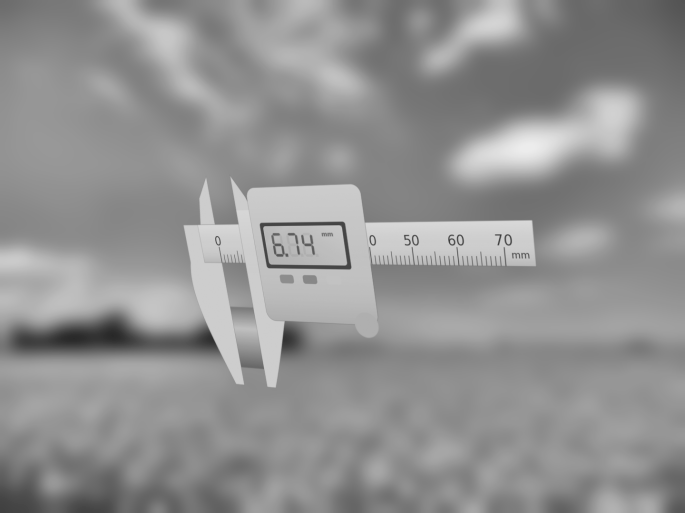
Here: 6.74 mm
